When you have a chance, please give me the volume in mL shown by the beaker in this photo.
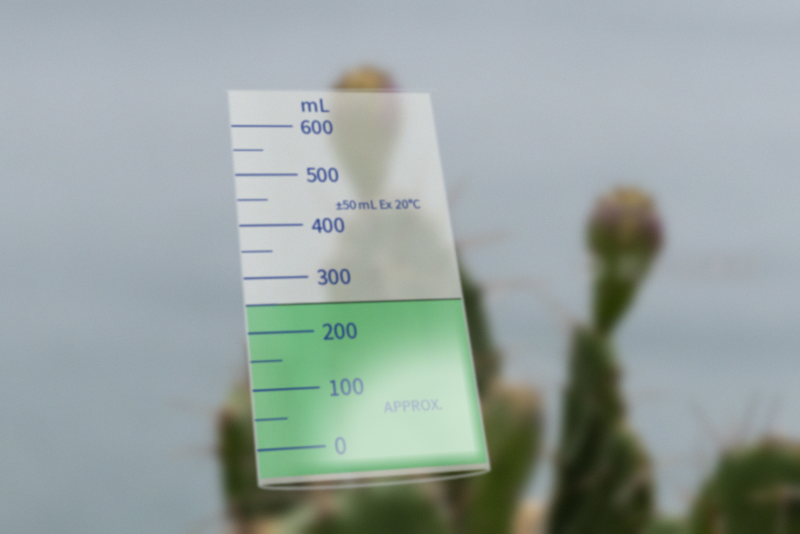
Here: 250 mL
